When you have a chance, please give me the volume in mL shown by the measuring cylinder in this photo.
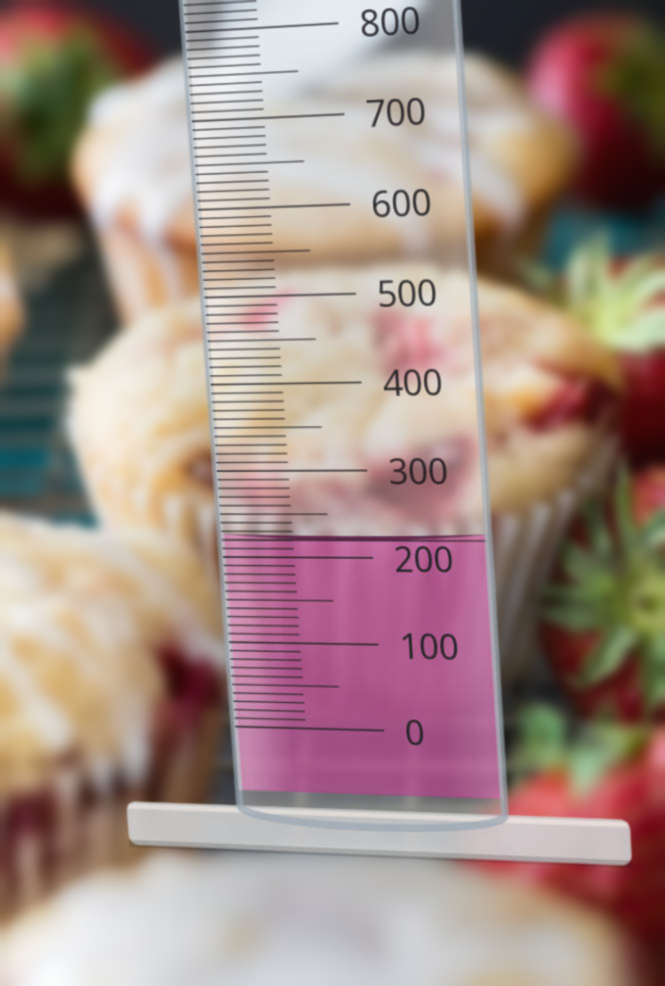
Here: 220 mL
